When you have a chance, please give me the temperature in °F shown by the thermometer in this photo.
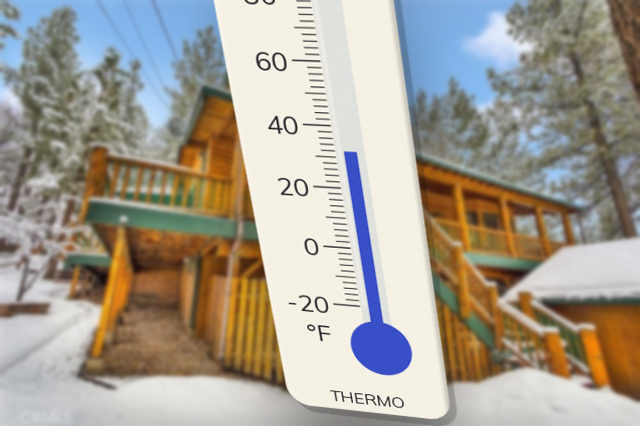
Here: 32 °F
